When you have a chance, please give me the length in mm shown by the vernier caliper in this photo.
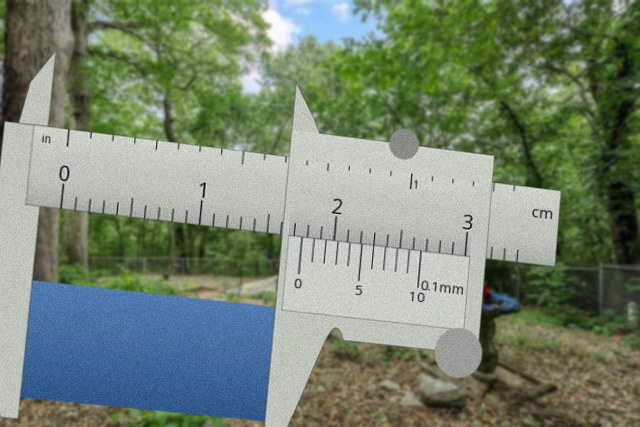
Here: 17.6 mm
